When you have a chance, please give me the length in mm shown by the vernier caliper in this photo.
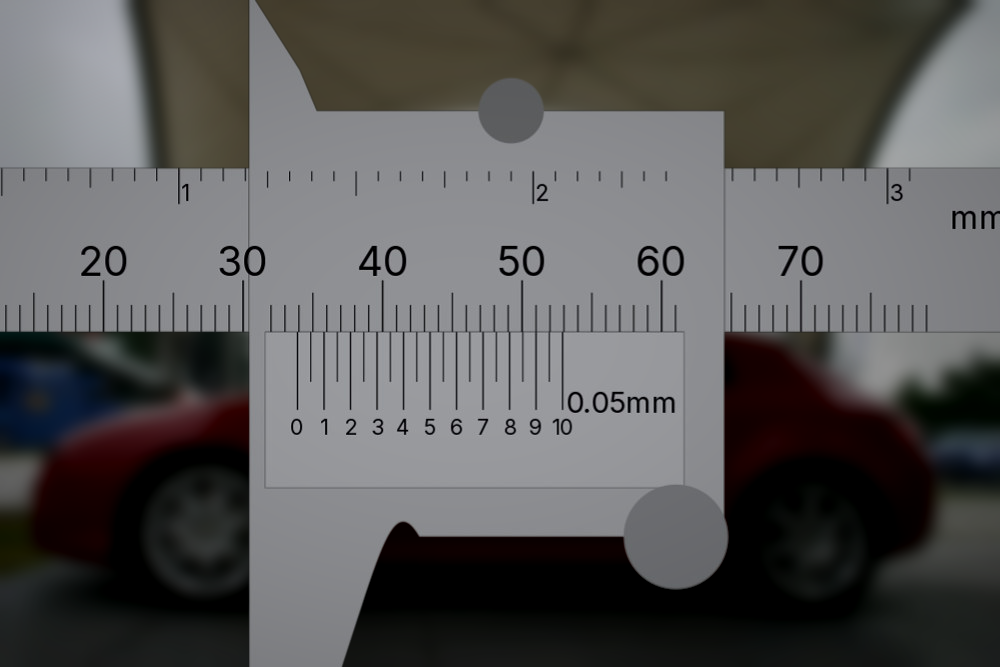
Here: 33.9 mm
